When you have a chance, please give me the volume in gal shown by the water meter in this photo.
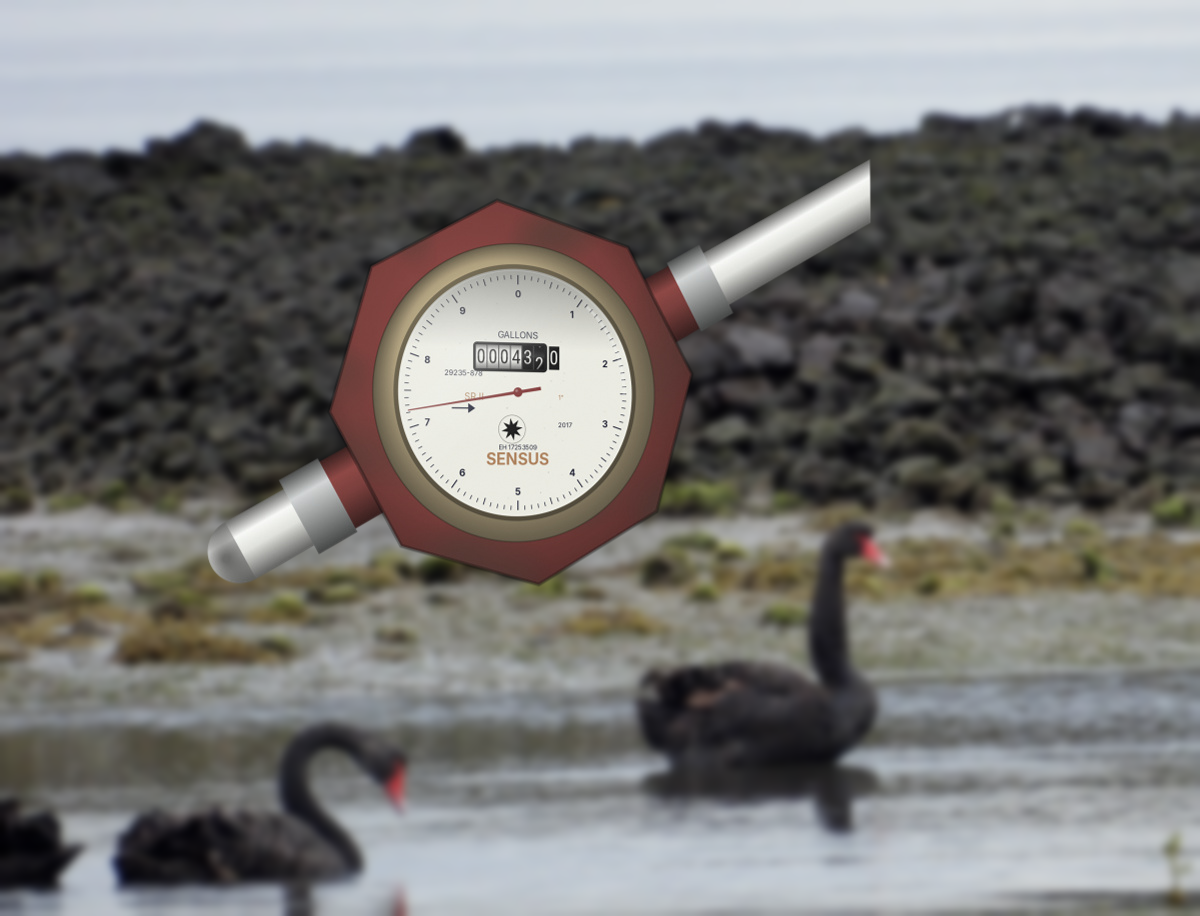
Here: 4317.2 gal
